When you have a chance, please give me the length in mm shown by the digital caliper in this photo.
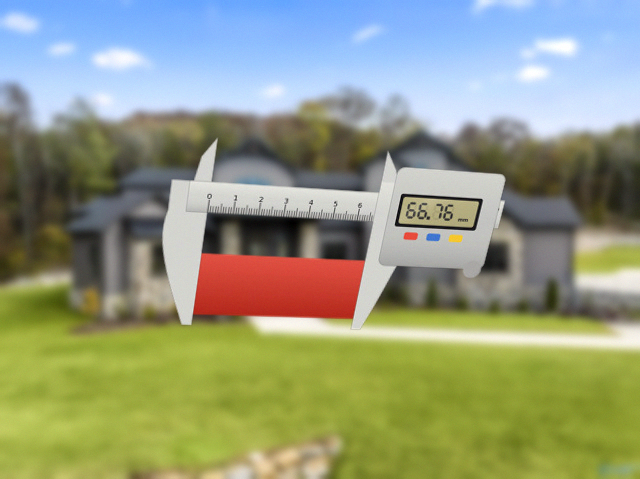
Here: 66.76 mm
